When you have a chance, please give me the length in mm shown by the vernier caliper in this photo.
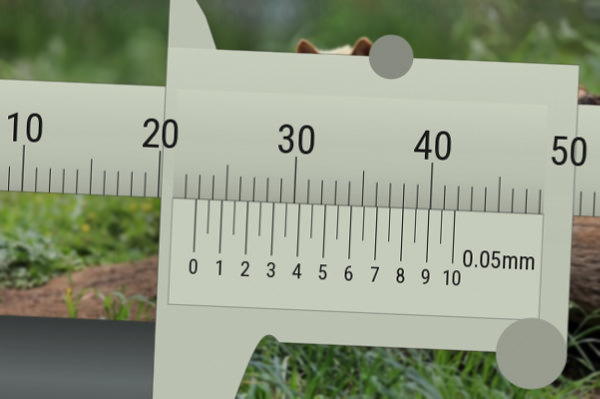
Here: 22.8 mm
